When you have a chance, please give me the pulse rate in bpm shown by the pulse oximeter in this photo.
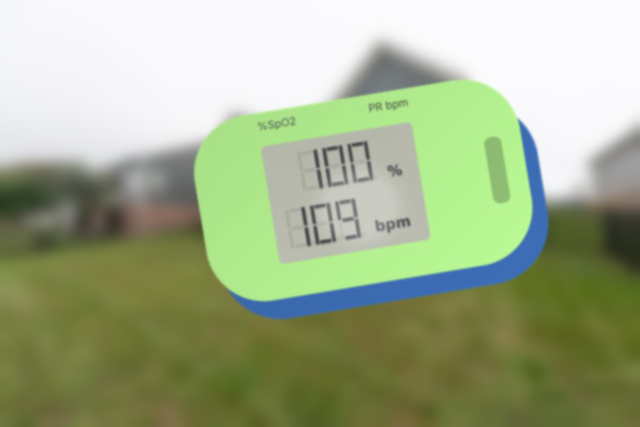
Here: 109 bpm
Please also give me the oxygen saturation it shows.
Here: 100 %
